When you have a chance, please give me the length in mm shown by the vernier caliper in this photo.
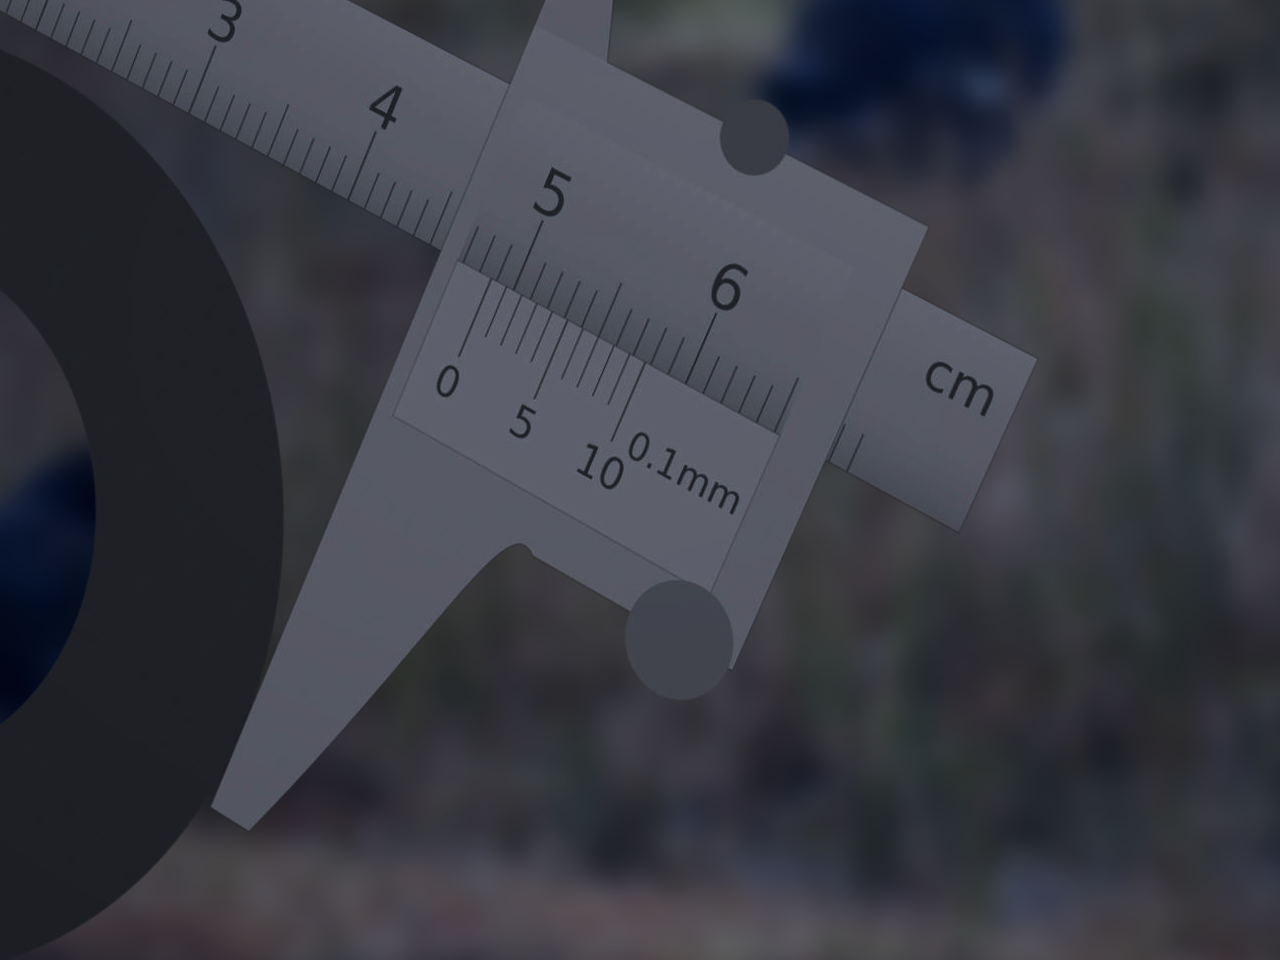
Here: 48.7 mm
